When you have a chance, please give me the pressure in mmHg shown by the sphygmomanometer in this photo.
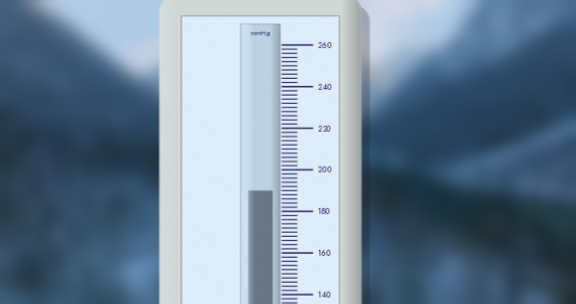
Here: 190 mmHg
